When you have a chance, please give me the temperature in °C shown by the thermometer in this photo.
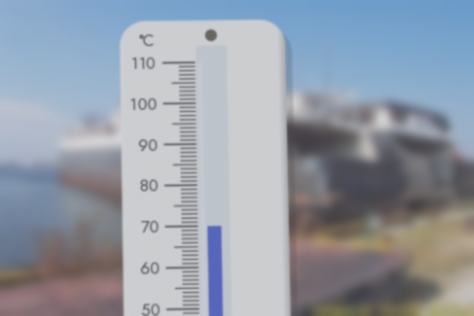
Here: 70 °C
